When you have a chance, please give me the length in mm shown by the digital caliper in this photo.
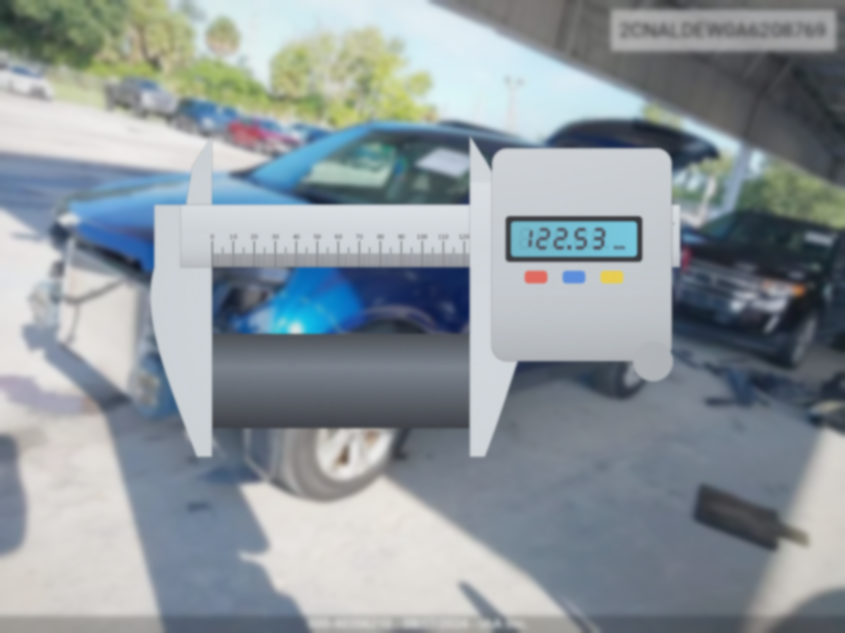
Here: 122.53 mm
